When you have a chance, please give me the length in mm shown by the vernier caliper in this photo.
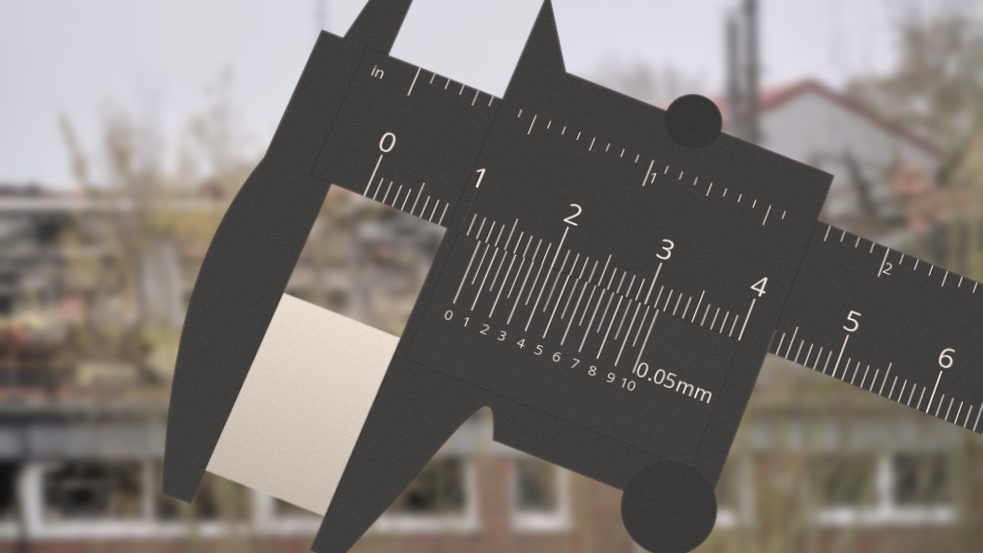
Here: 12.4 mm
